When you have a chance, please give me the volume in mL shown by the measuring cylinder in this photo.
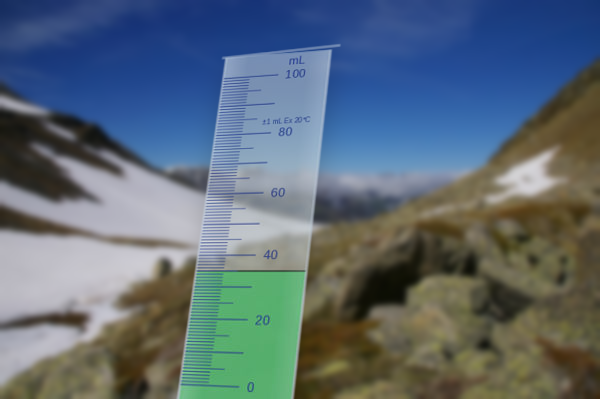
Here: 35 mL
